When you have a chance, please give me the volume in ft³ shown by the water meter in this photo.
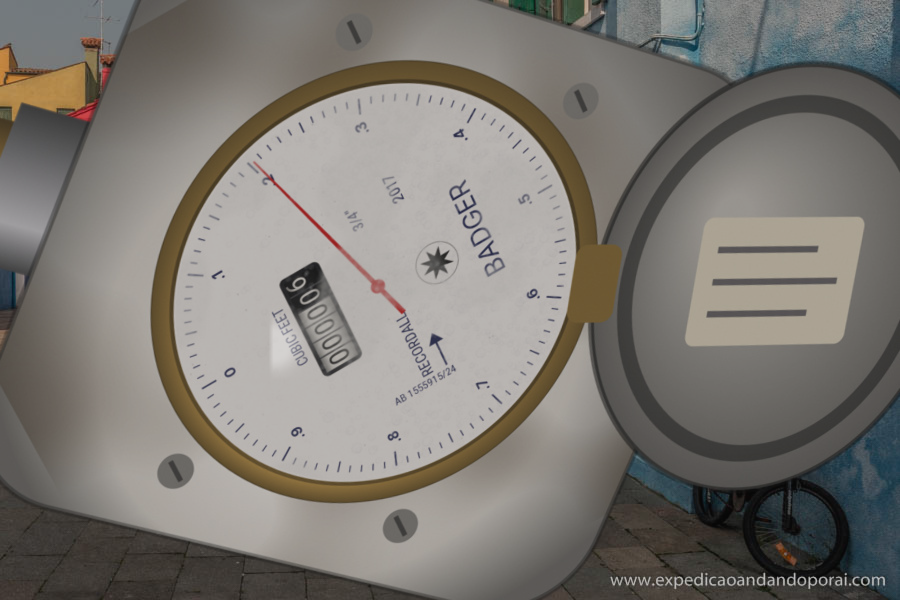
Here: 6.20 ft³
